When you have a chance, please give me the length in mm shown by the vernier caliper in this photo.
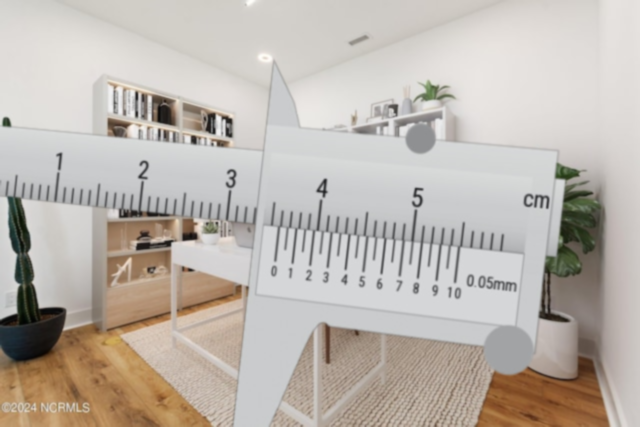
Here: 35.8 mm
